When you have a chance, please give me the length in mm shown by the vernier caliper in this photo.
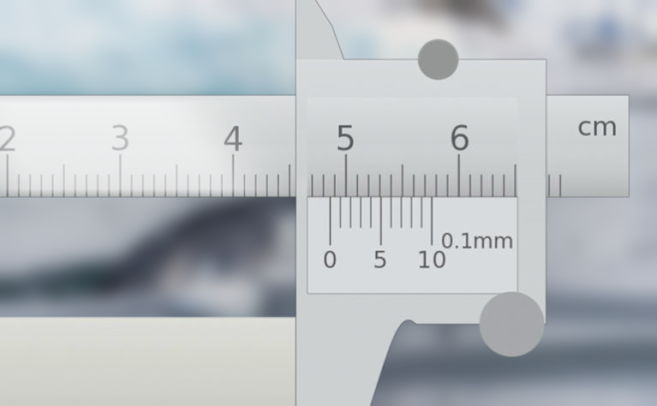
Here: 48.6 mm
